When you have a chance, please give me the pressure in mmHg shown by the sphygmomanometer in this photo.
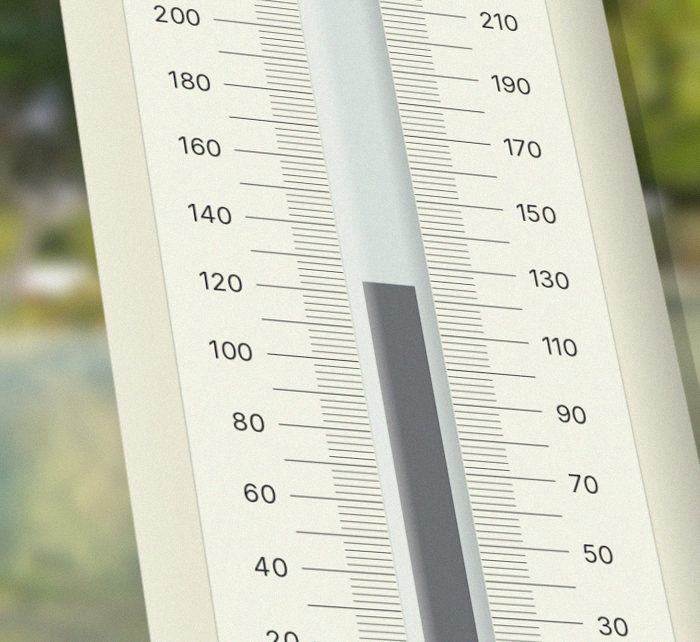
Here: 124 mmHg
